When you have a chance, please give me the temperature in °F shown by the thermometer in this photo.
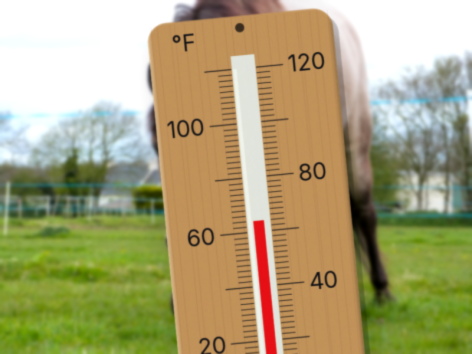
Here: 64 °F
